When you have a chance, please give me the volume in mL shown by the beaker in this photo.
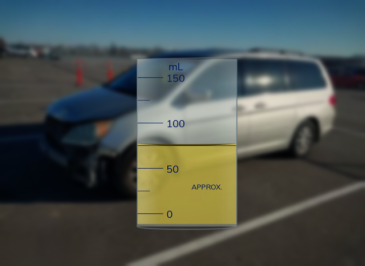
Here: 75 mL
